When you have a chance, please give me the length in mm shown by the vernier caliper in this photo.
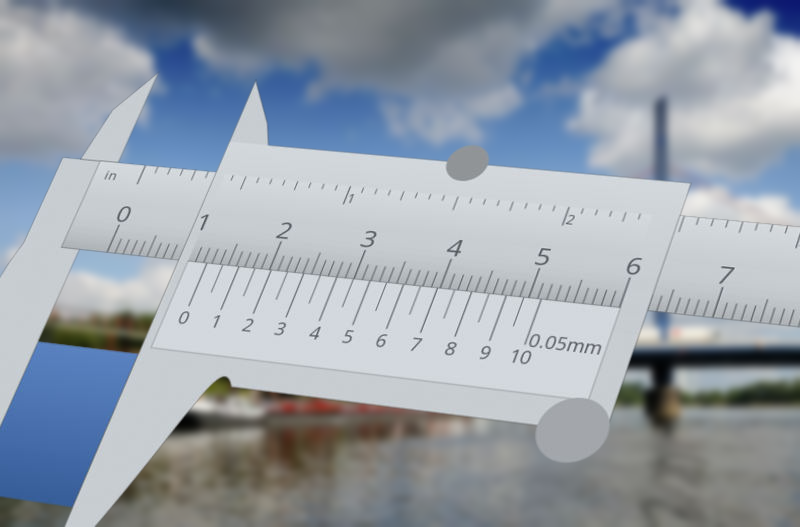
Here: 12.4 mm
